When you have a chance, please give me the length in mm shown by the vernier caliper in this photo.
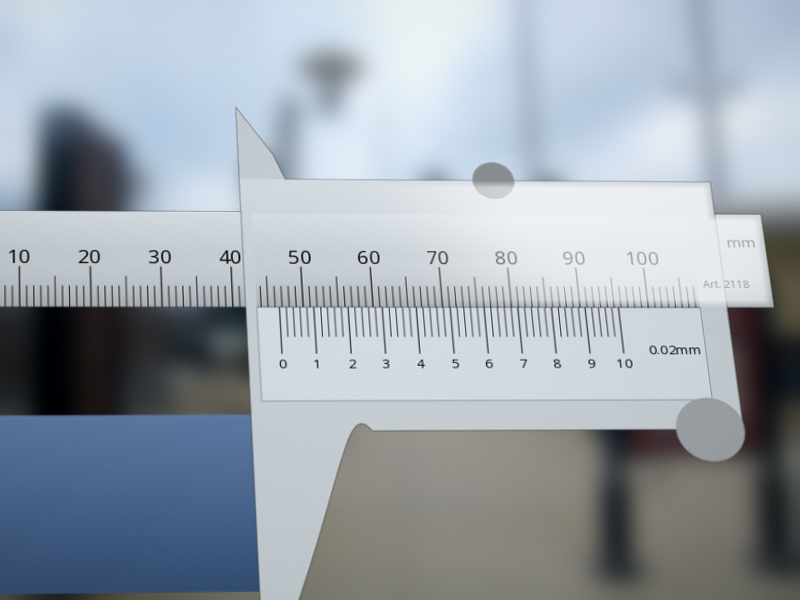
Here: 46.6 mm
